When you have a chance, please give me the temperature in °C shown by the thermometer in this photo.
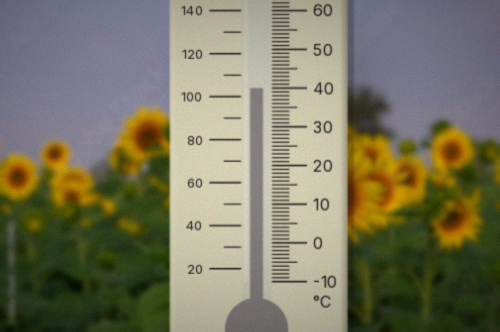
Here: 40 °C
